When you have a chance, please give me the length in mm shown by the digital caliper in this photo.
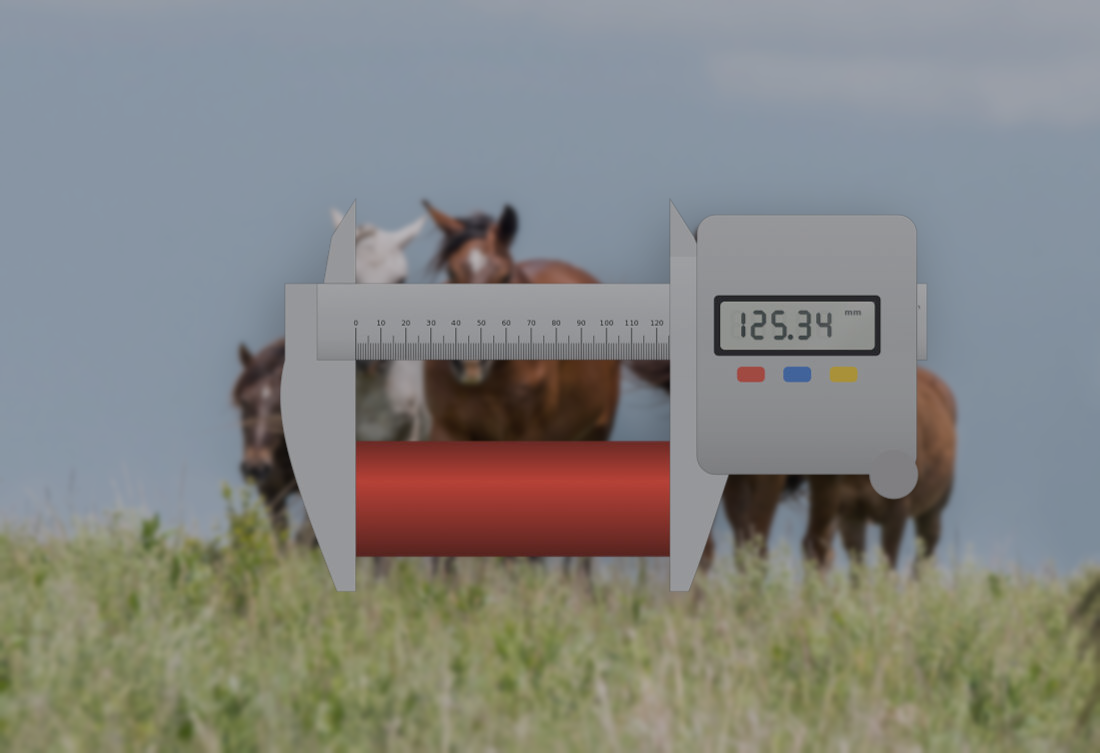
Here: 125.34 mm
